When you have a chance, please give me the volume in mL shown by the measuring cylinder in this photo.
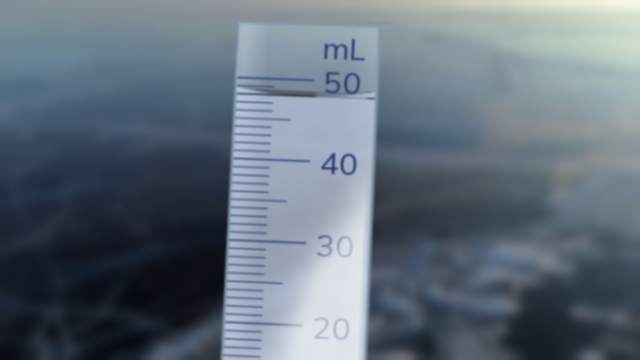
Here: 48 mL
